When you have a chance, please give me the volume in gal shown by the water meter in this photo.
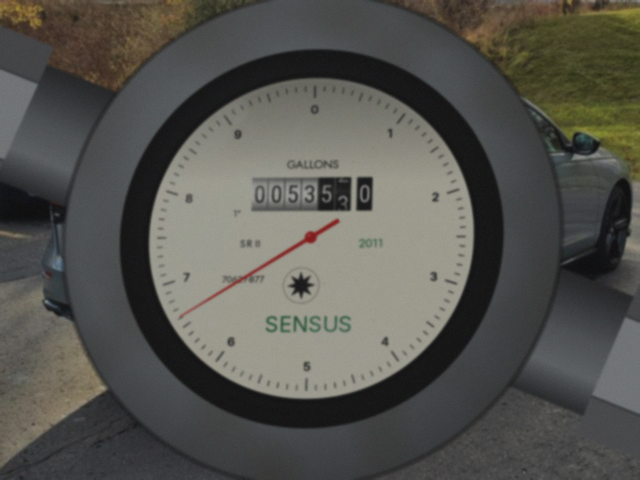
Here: 53526.6 gal
